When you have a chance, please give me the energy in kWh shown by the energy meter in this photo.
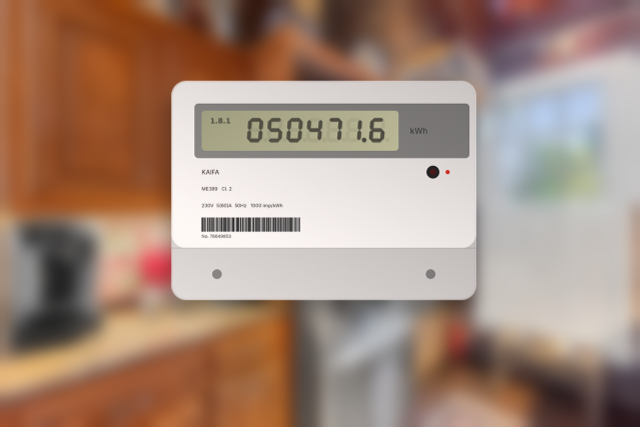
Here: 50471.6 kWh
